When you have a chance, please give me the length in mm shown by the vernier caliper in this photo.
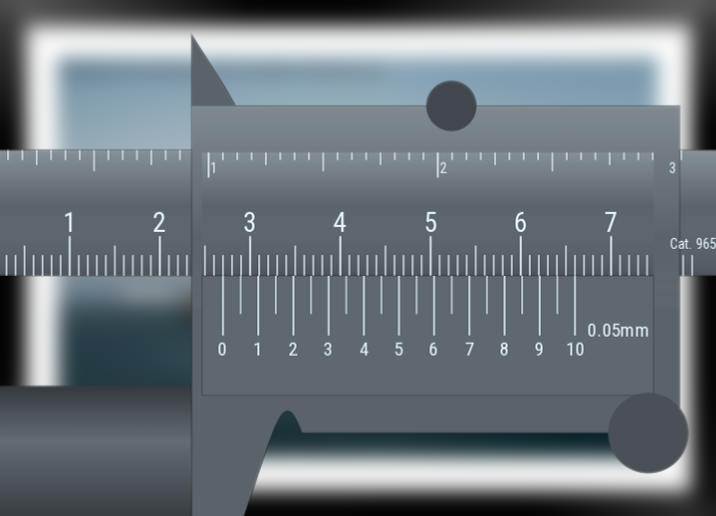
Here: 27.0 mm
